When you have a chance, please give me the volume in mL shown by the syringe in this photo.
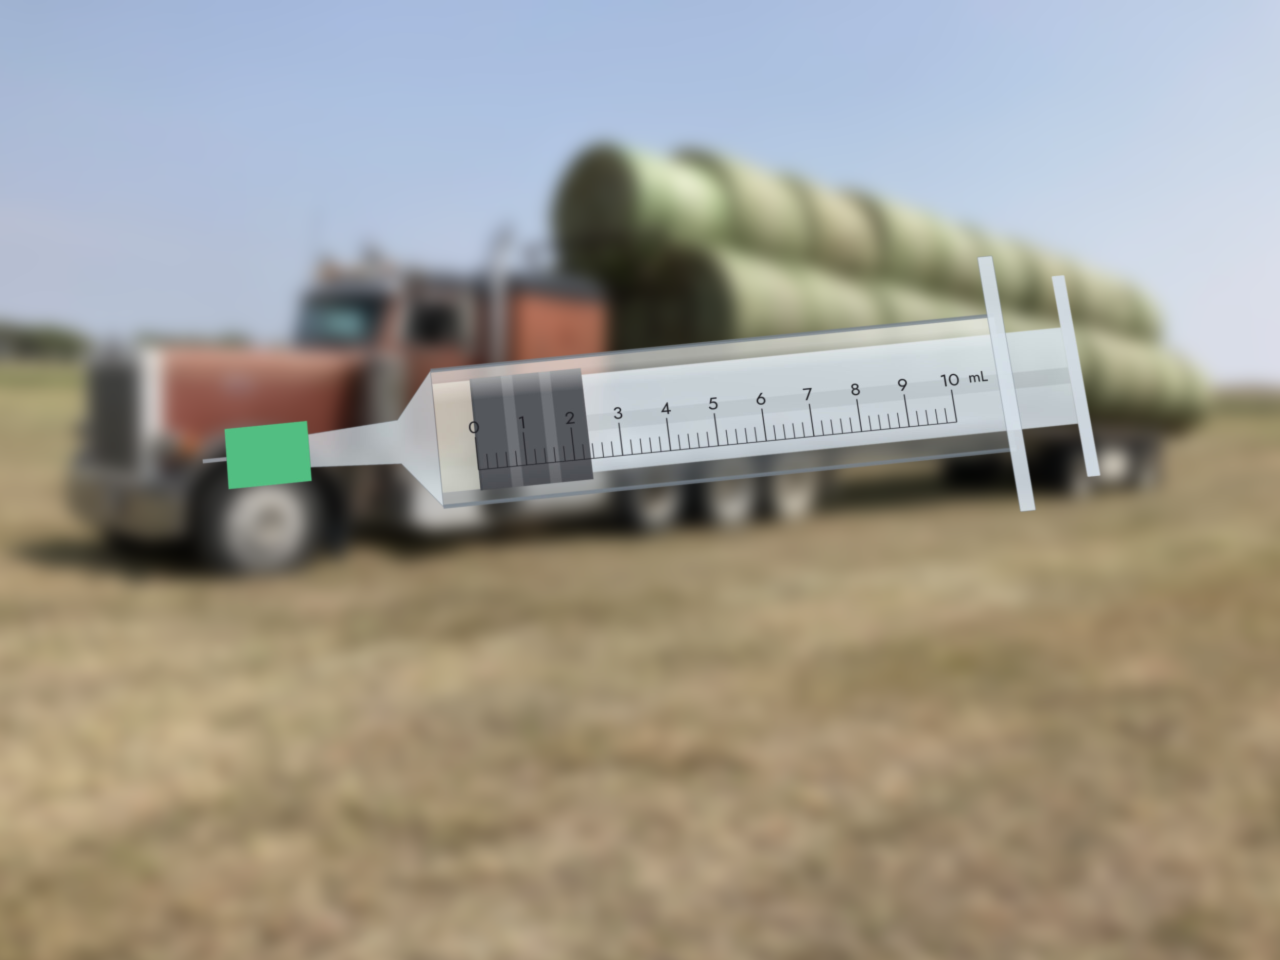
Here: 0 mL
